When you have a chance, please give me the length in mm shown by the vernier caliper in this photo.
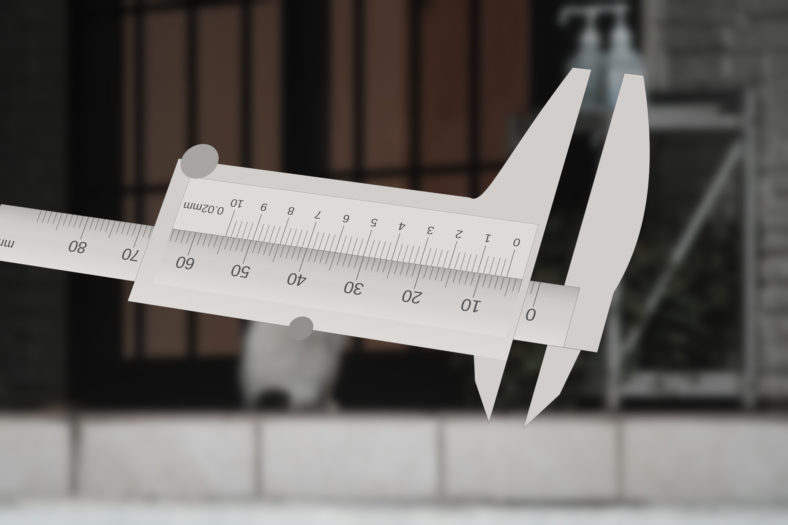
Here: 5.6 mm
